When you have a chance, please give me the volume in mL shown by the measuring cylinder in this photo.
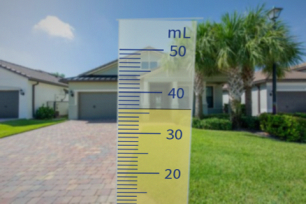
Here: 36 mL
